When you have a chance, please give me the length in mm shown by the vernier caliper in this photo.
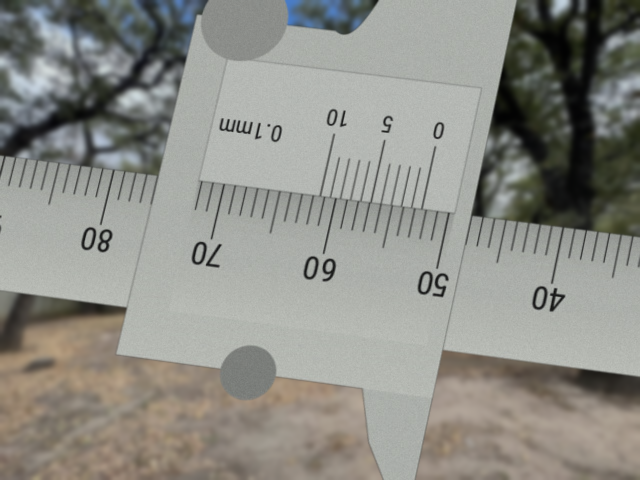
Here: 52.4 mm
